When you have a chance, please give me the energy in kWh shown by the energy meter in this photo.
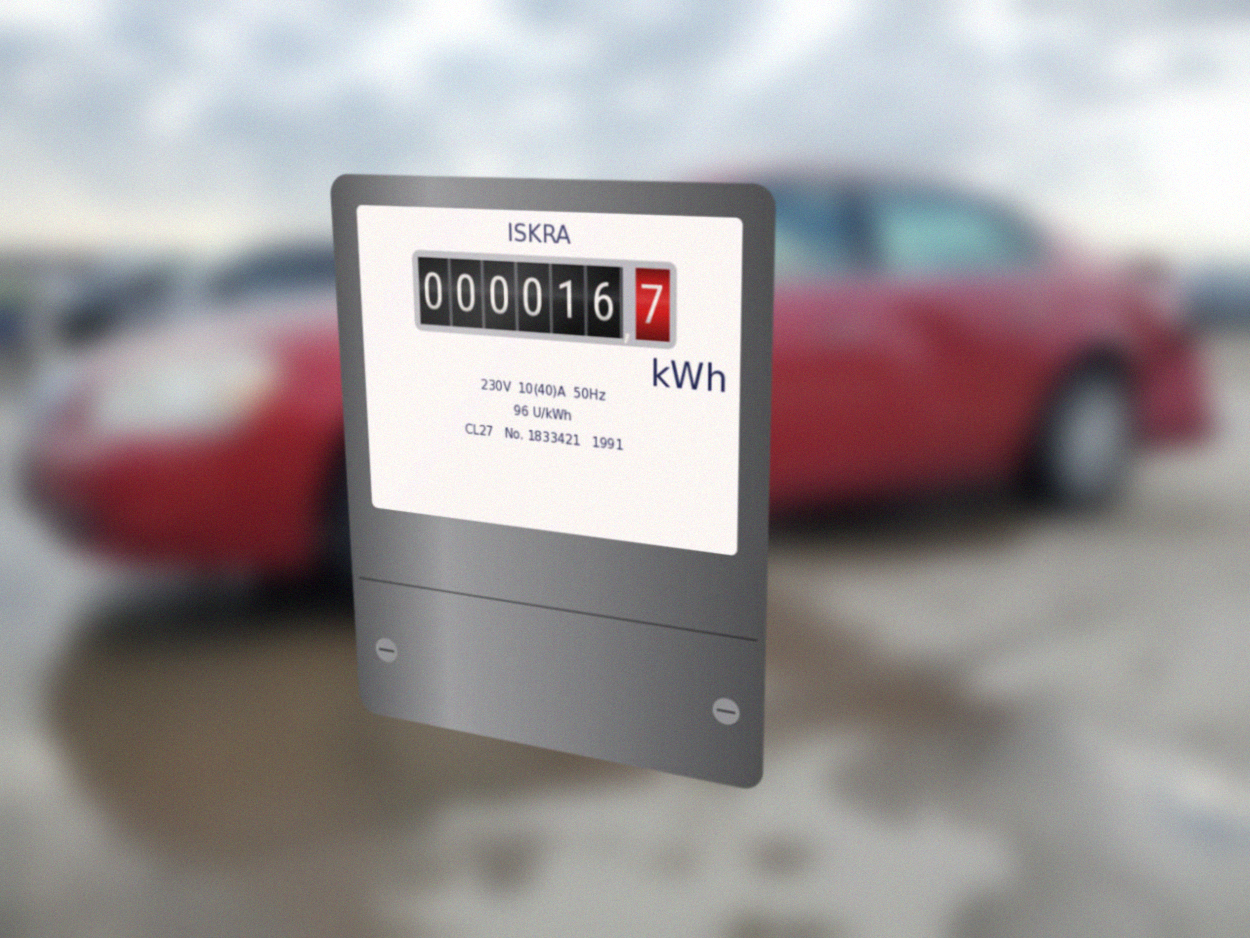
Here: 16.7 kWh
